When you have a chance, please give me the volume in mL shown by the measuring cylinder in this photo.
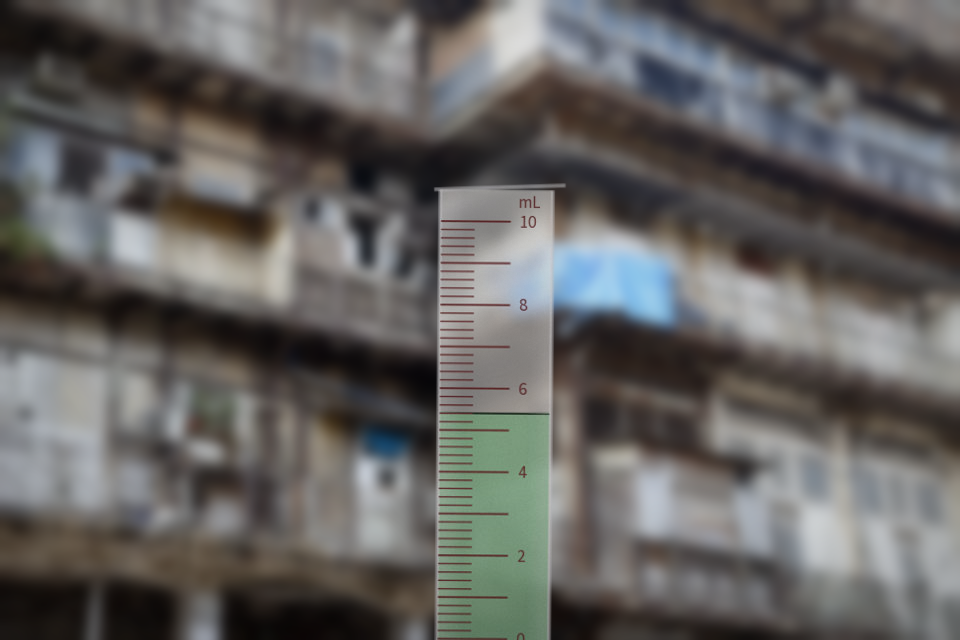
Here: 5.4 mL
